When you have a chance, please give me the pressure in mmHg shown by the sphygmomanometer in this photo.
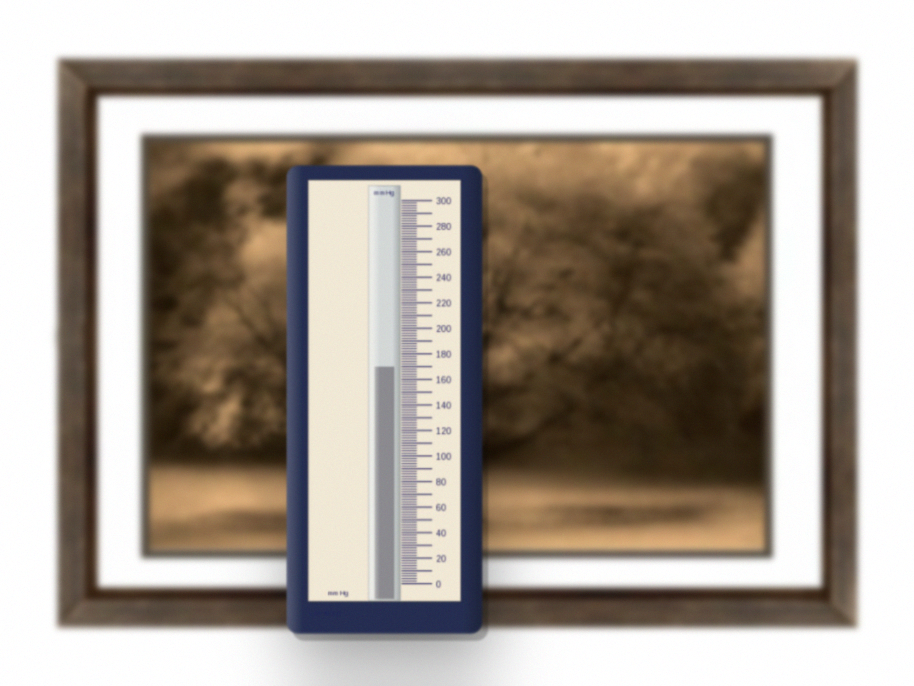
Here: 170 mmHg
